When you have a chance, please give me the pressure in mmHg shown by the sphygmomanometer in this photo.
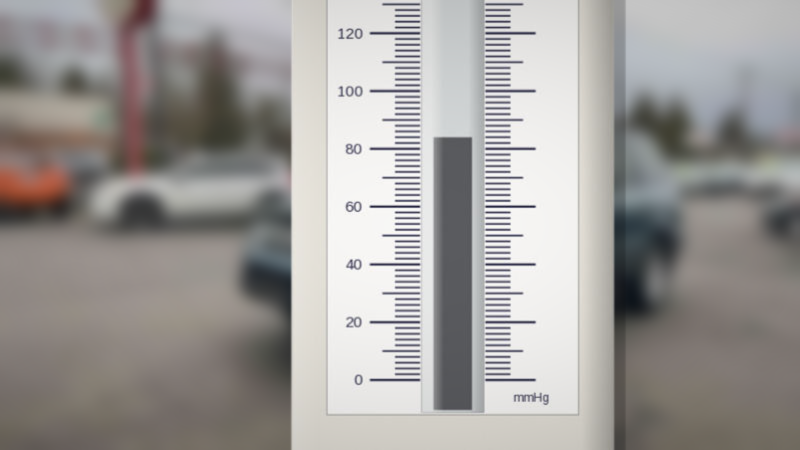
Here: 84 mmHg
